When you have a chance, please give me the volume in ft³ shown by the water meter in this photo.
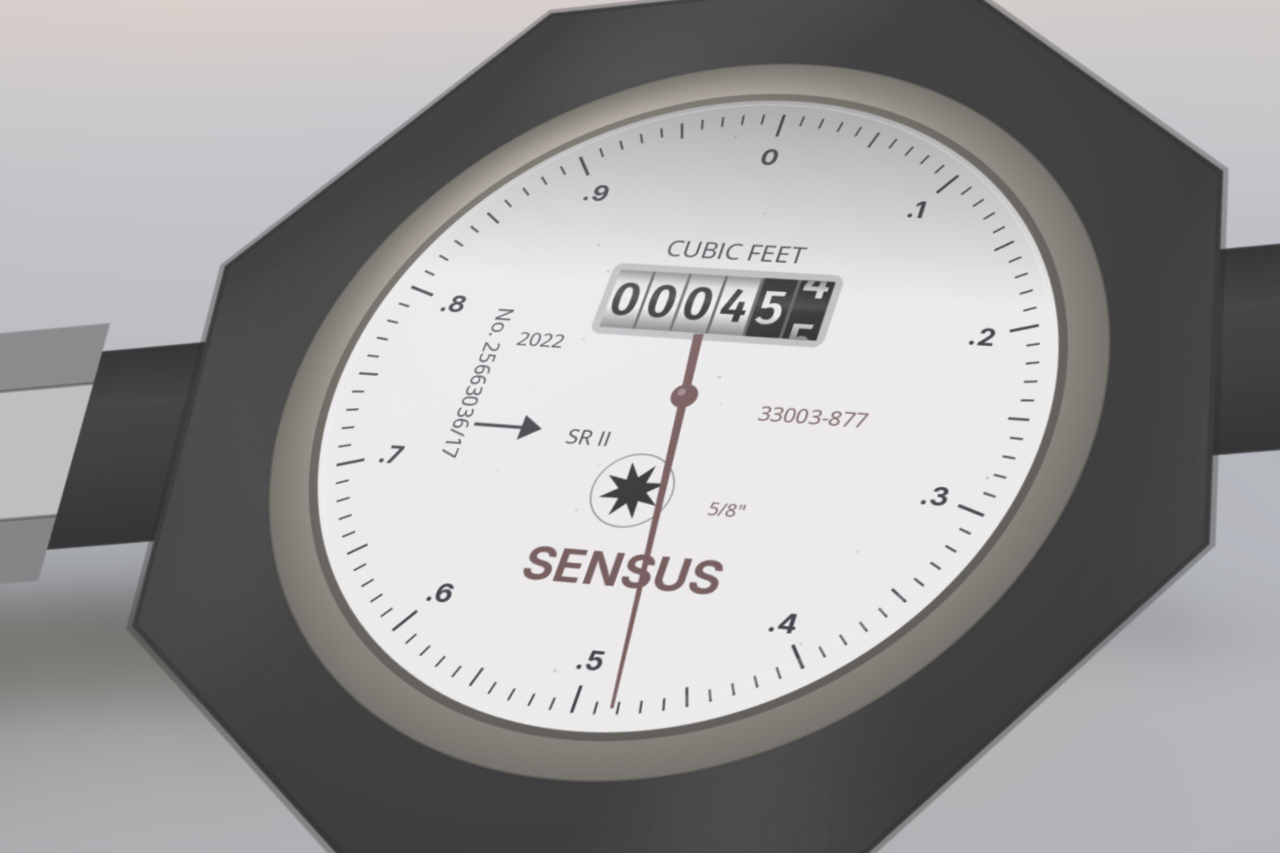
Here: 454.48 ft³
